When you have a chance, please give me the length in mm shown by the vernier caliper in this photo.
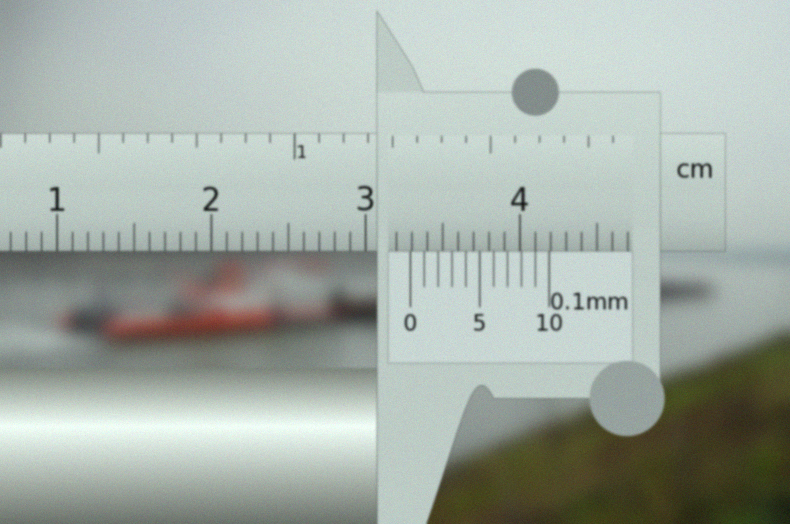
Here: 32.9 mm
